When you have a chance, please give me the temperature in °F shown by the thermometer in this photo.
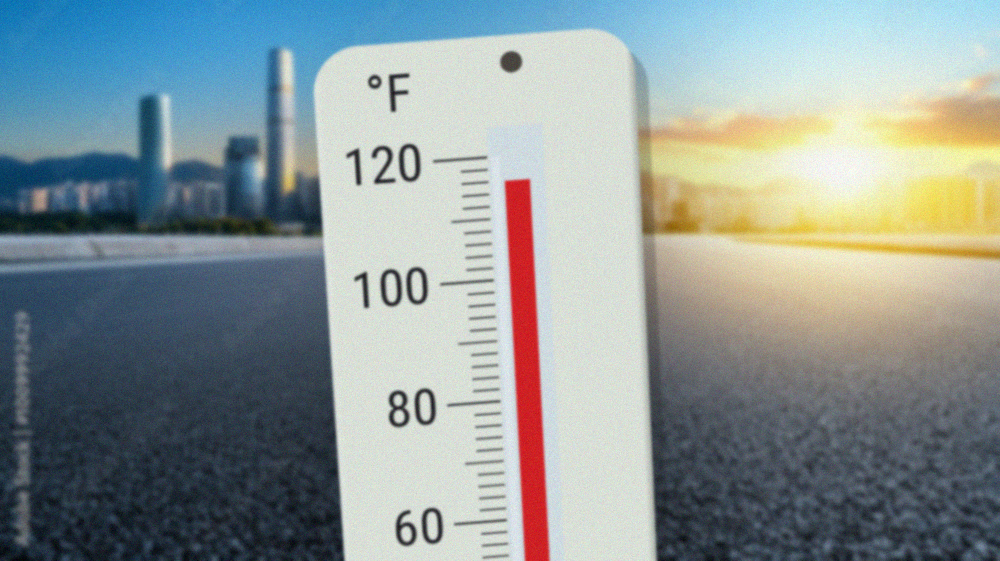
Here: 116 °F
